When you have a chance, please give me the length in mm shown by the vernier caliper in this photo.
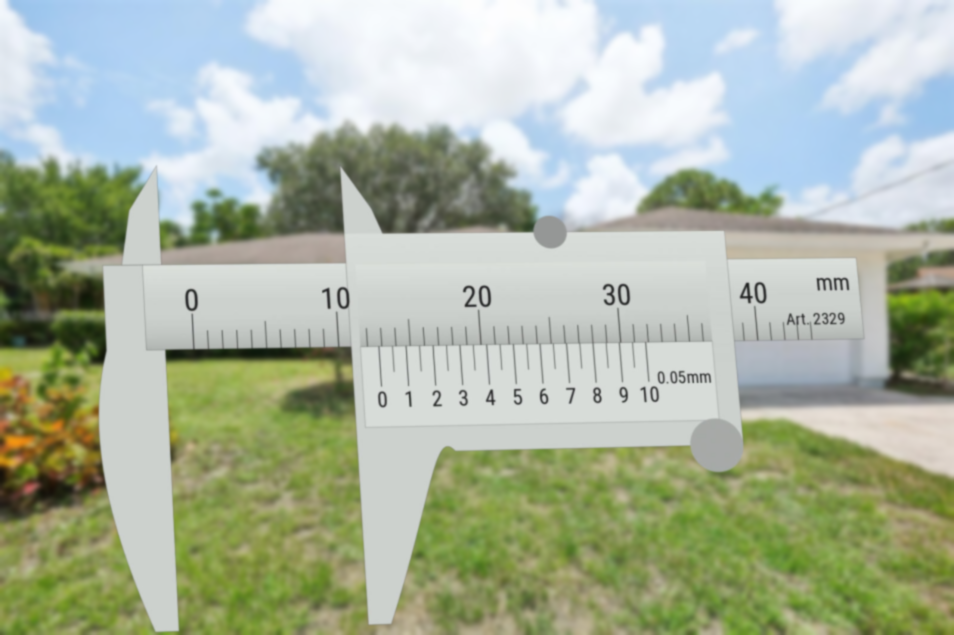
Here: 12.8 mm
